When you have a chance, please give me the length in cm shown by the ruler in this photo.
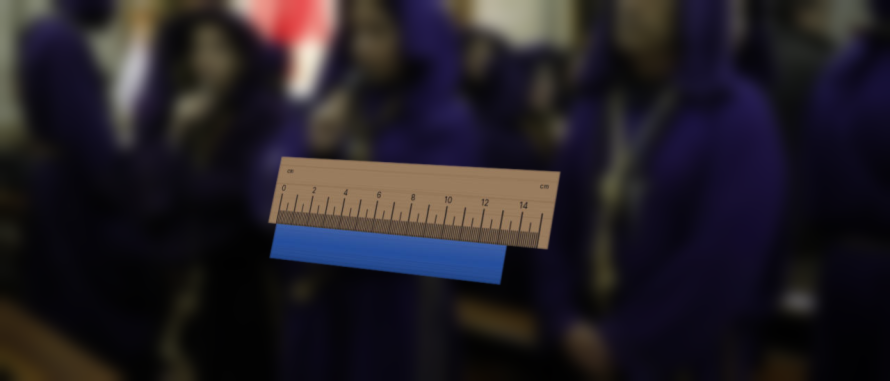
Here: 13.5 cm
